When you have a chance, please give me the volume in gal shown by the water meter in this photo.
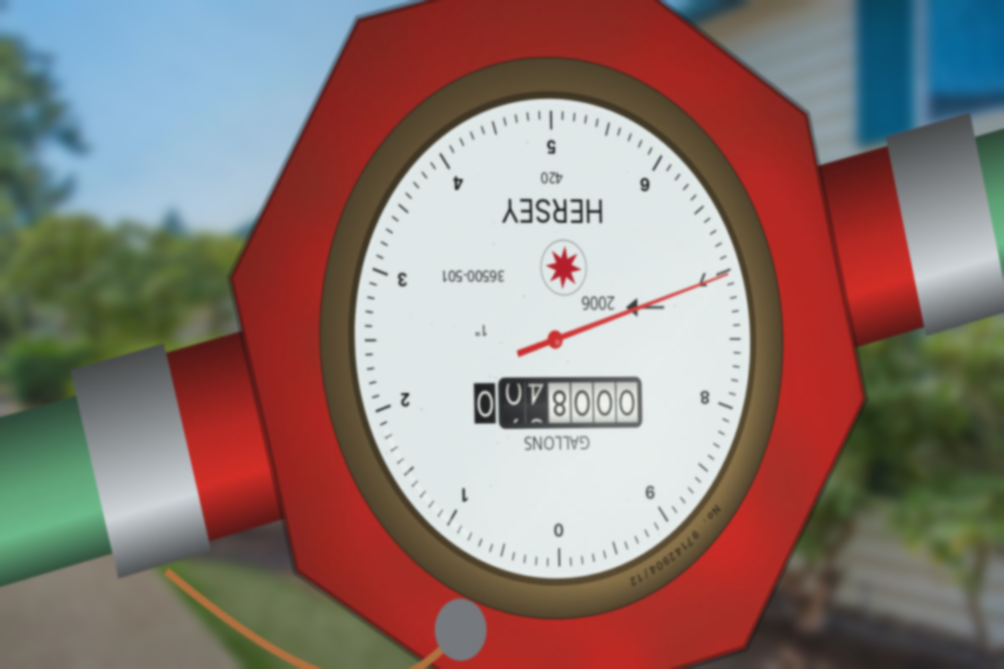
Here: 8397.0 gal
